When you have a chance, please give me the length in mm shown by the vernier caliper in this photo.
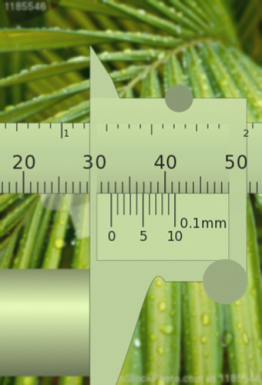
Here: 32.4 mm
